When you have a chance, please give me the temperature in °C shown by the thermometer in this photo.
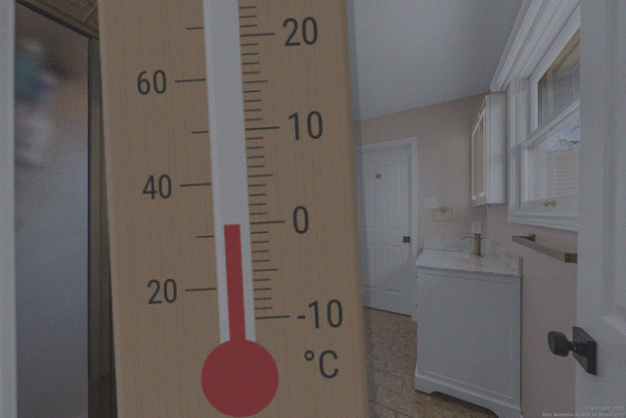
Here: 0 °C
